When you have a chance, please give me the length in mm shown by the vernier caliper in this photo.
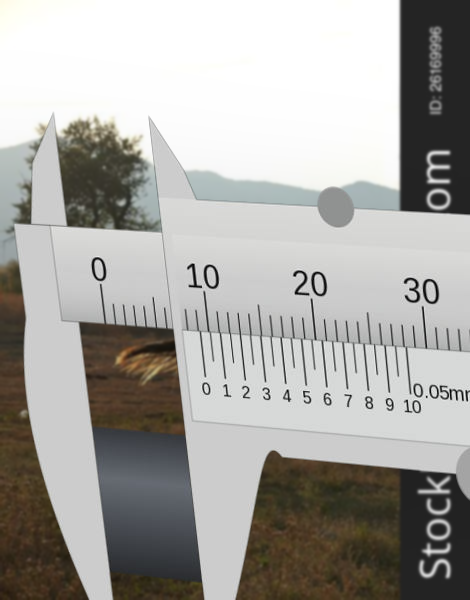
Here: 9.2 mm
